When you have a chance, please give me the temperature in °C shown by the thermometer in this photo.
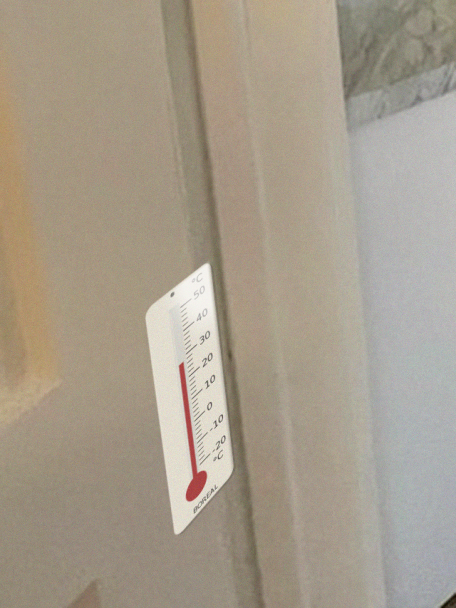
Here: 28 °C
